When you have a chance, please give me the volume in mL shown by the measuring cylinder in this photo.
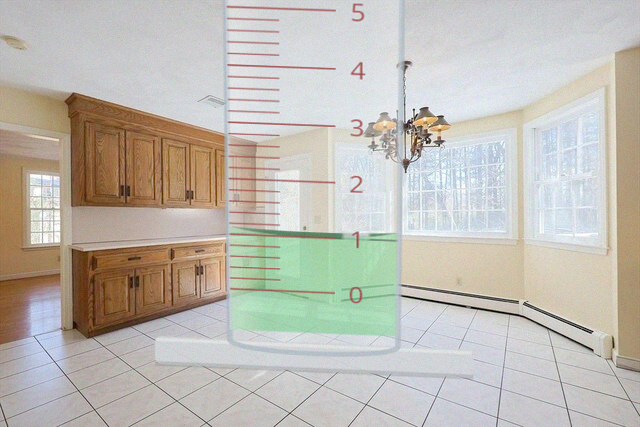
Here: 1 mL
